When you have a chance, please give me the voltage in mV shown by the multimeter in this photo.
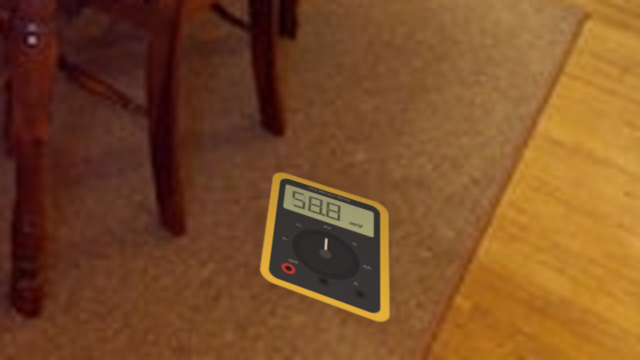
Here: 58.8 mV
